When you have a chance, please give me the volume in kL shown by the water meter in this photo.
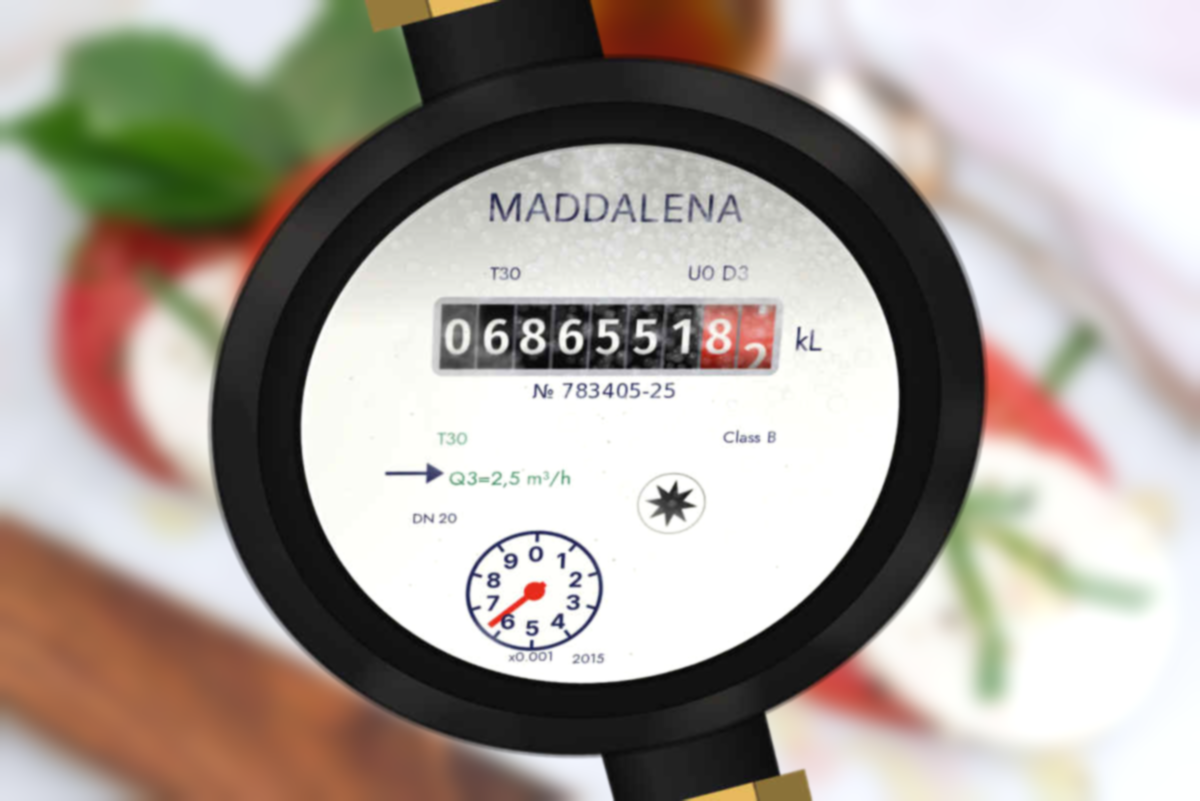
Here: 686551.816 kL
